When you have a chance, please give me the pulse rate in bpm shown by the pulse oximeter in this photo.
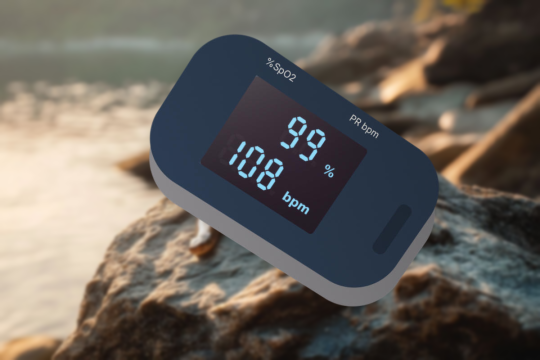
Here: 108 bpm
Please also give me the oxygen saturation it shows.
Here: 99 %
